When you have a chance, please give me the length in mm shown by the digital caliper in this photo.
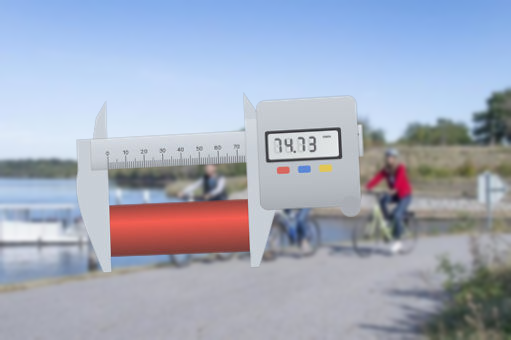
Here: 74.73 mm
